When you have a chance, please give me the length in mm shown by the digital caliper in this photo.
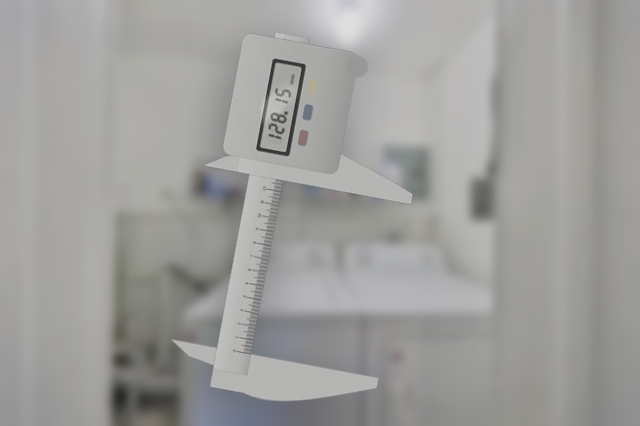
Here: 128.15 mm
